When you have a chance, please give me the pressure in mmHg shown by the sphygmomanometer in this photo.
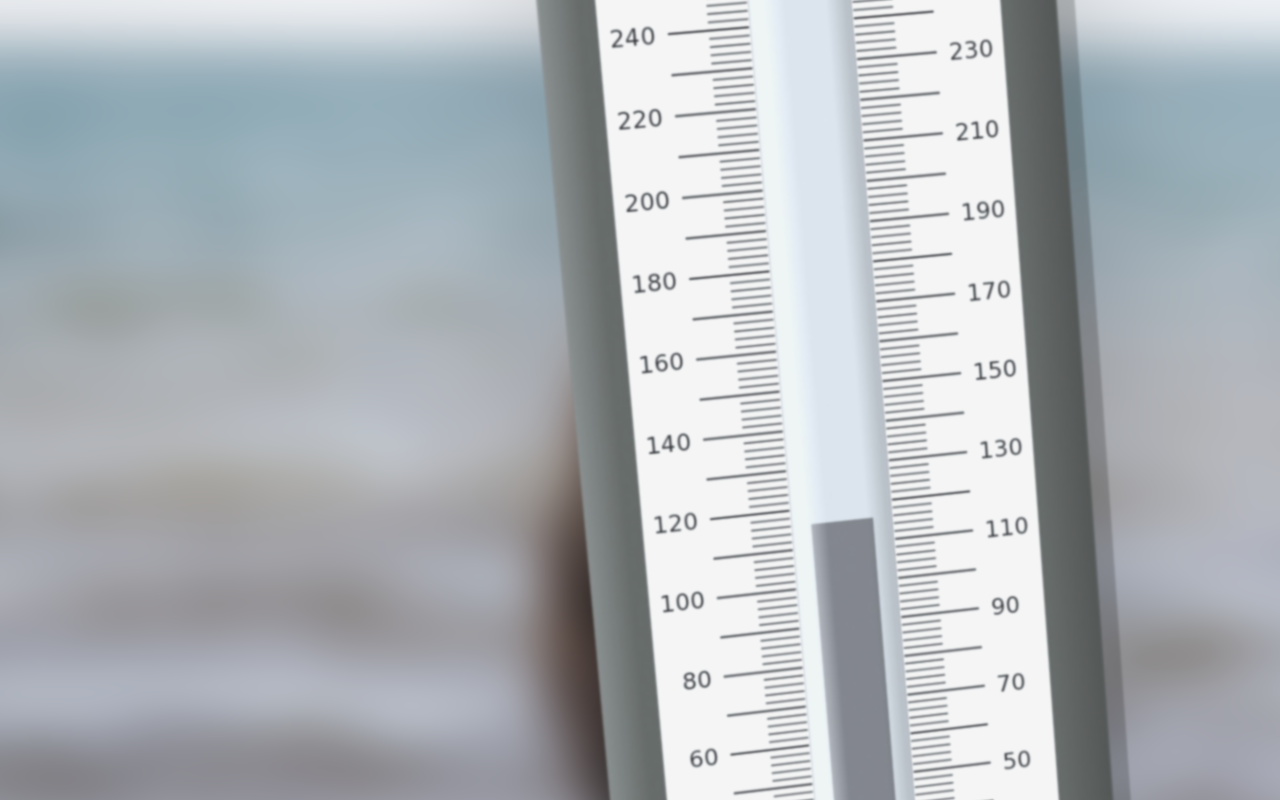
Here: 116 mmHg
